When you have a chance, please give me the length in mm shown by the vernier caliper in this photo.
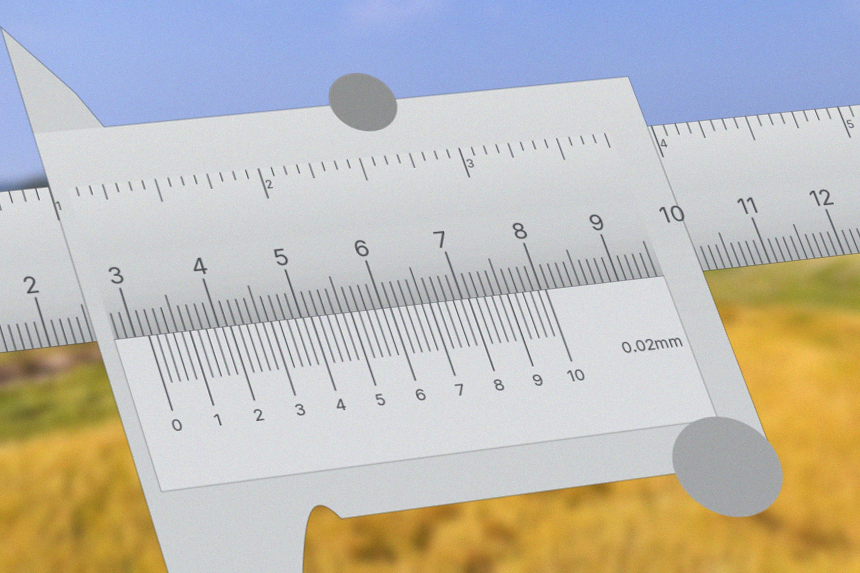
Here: 31.6 mm
